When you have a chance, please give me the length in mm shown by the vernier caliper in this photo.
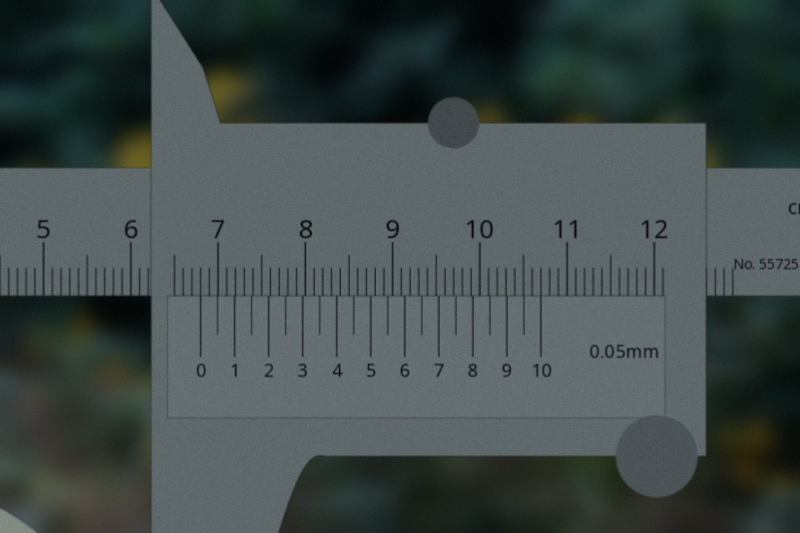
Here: 68.0 mm
